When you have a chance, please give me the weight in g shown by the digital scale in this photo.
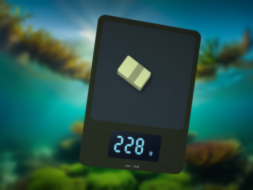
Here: 228 g
